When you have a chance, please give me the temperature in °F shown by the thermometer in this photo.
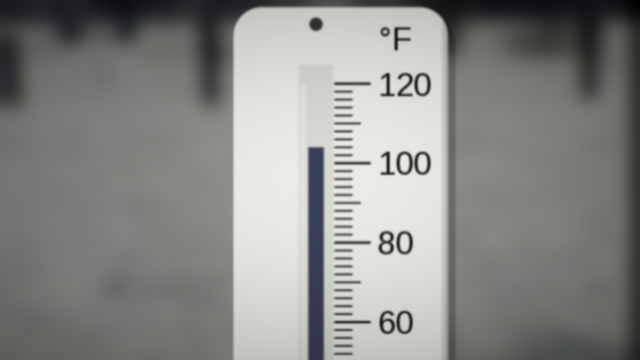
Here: 104 °F
